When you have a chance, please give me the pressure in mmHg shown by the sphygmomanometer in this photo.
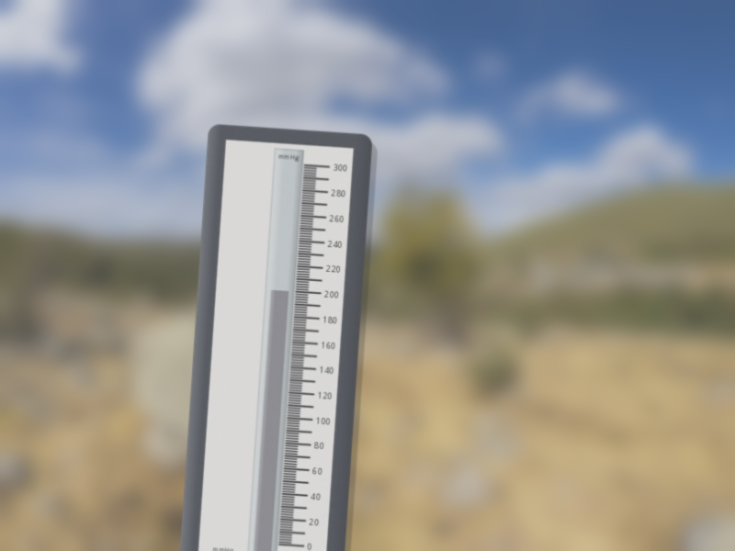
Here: 200 mmHg
